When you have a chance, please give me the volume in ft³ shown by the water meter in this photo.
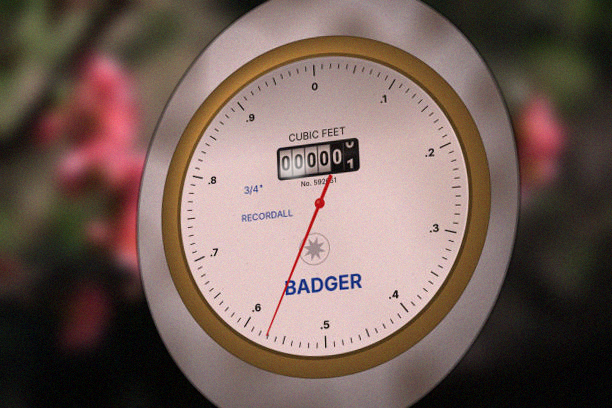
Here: 0.57 ft³
